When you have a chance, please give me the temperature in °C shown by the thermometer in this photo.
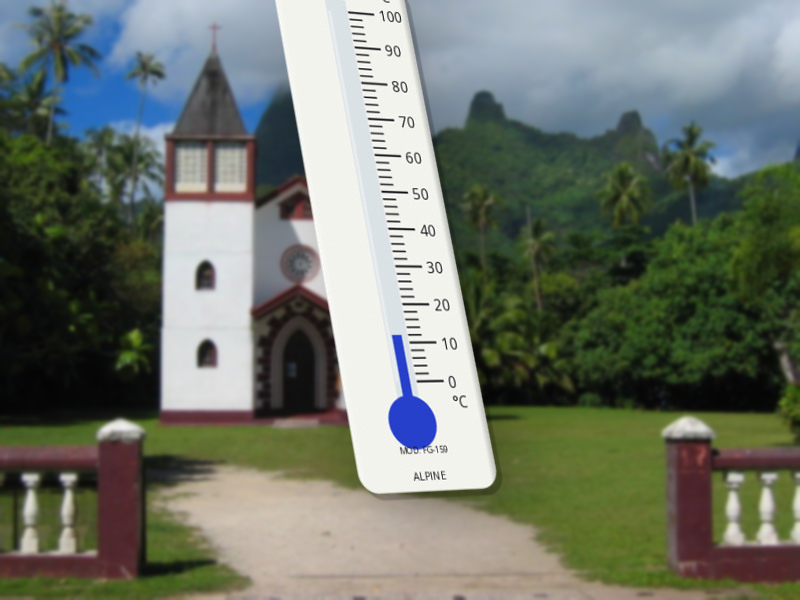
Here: 12 °C
